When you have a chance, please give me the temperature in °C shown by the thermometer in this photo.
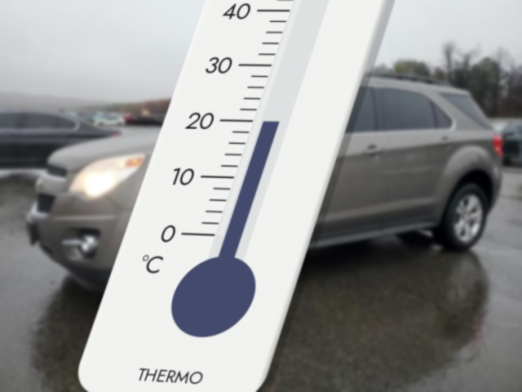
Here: 20 °C
